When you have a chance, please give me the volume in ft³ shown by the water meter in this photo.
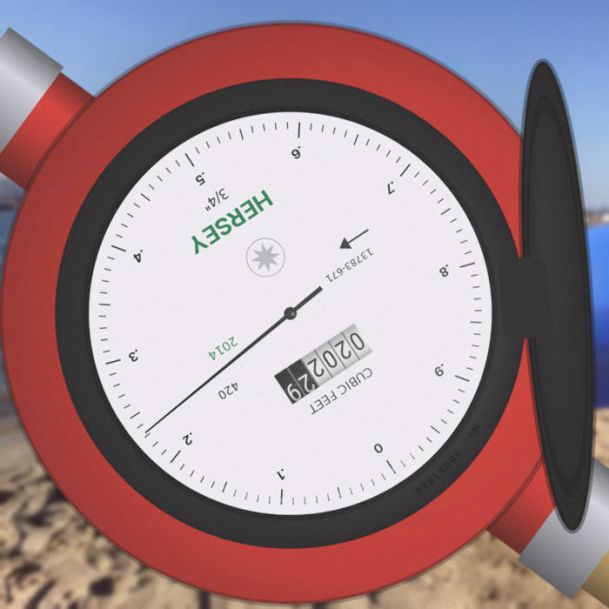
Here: 20229.23 ft³
